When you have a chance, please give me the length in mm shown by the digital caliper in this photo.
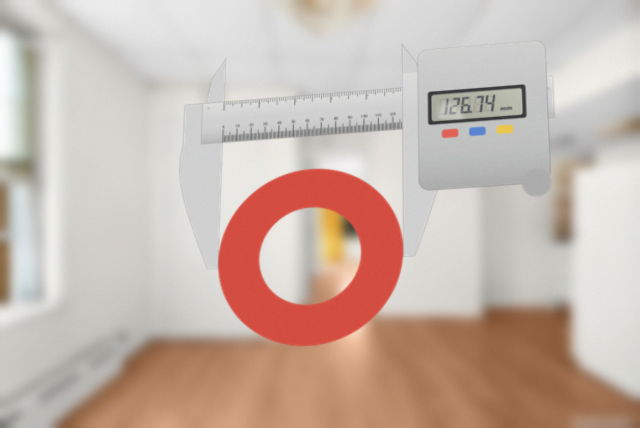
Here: 126.74 mm
